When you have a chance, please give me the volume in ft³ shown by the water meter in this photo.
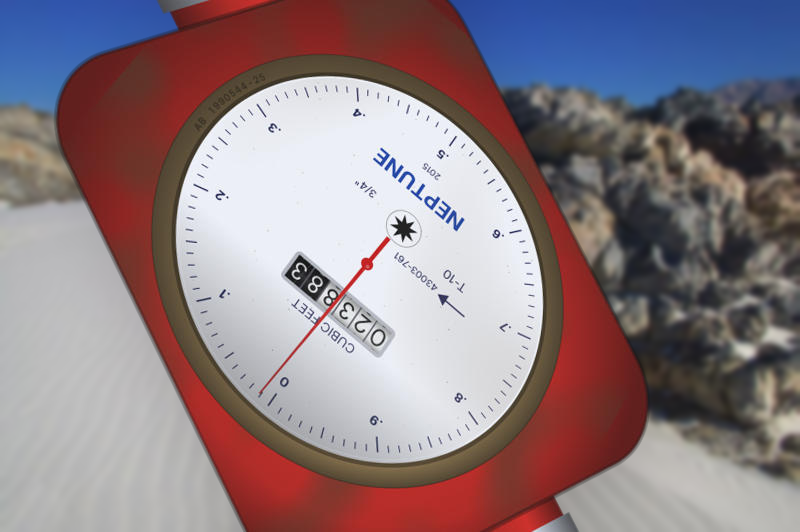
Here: 23883.01 ft³
